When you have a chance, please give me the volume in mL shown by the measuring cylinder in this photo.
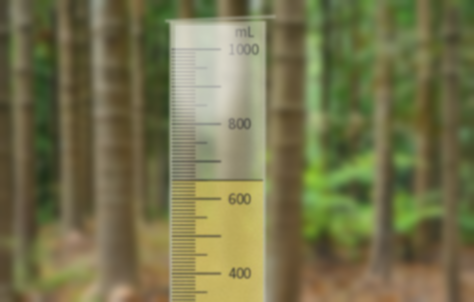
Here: 650 mL
